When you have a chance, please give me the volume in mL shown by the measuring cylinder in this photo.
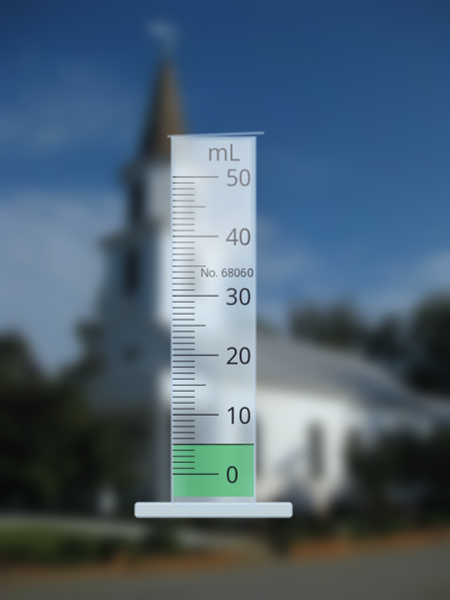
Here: 5 mL
